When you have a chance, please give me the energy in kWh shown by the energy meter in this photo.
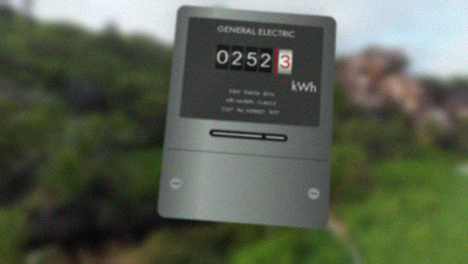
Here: 252.3 kWh
